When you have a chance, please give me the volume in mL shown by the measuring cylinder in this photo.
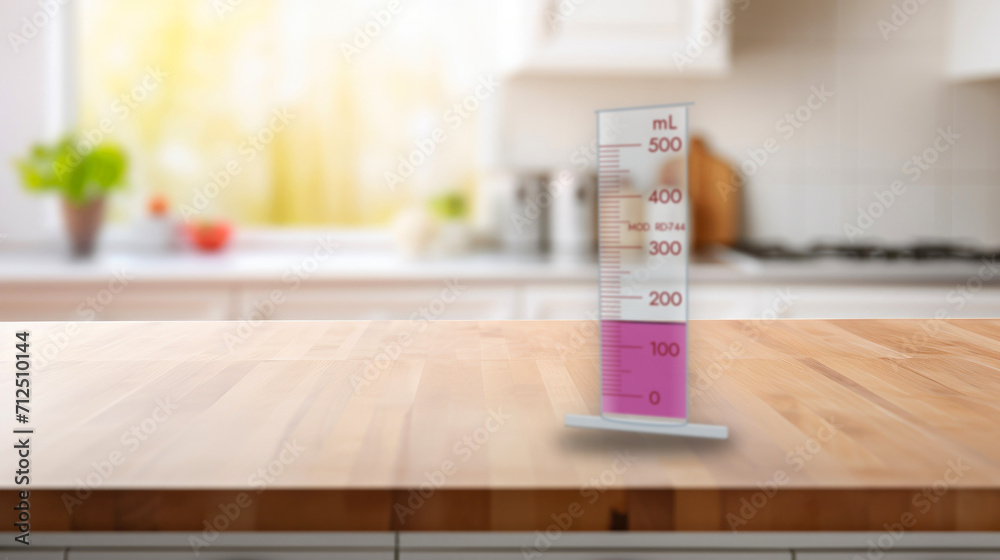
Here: 150 mL
